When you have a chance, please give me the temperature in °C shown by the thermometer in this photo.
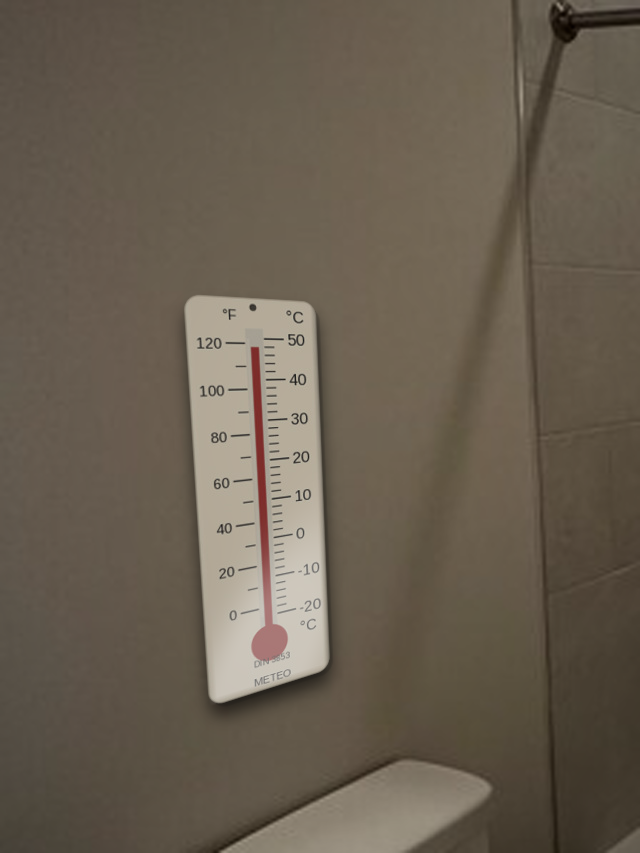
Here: 48 °C
